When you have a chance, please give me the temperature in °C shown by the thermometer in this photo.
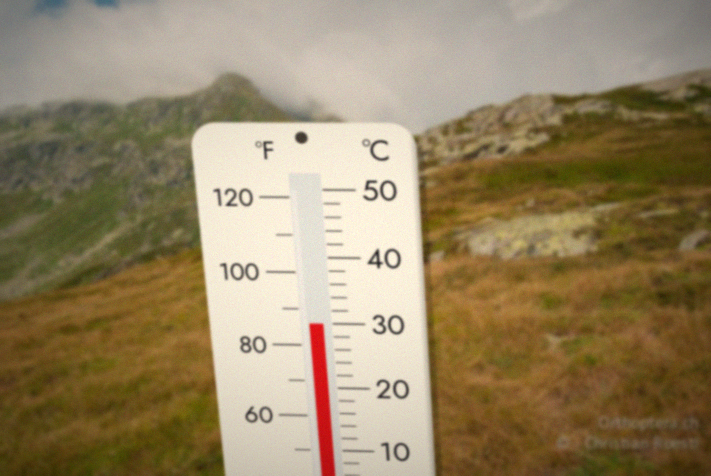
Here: 30 °C
